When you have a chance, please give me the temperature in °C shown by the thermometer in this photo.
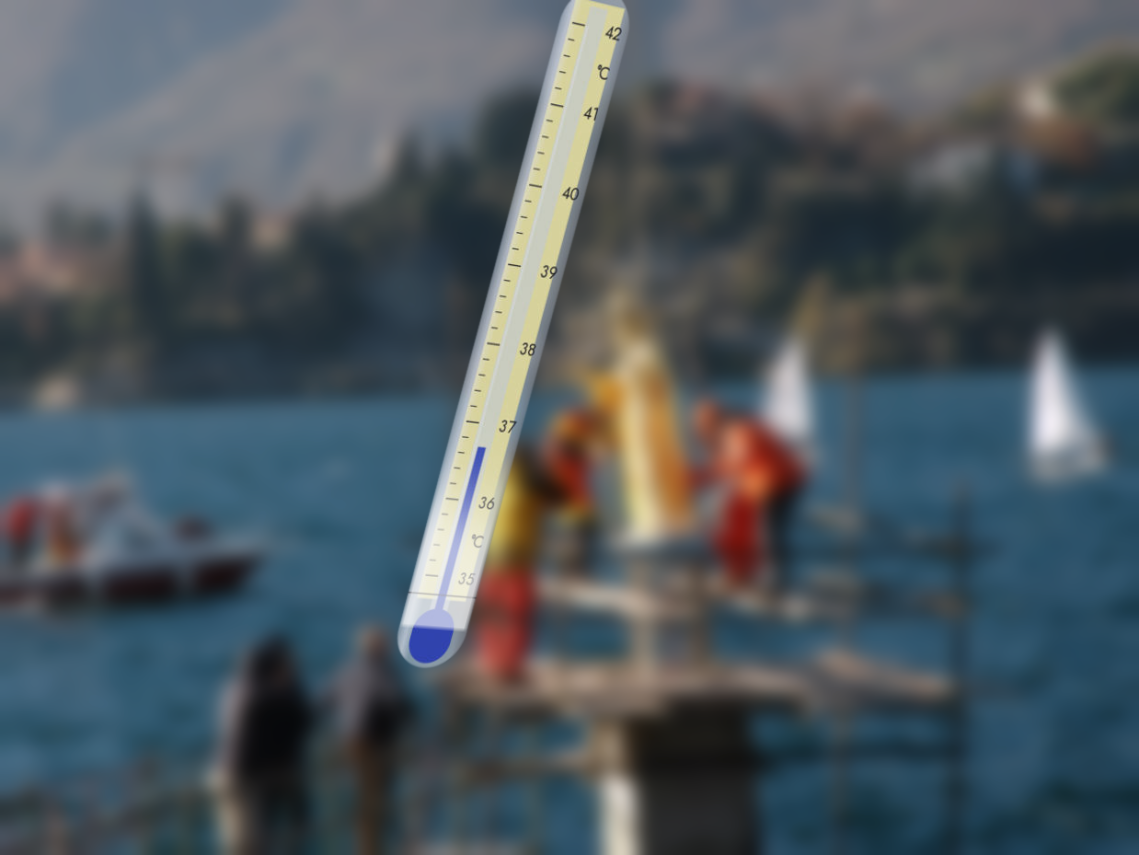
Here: 36.7 °C
